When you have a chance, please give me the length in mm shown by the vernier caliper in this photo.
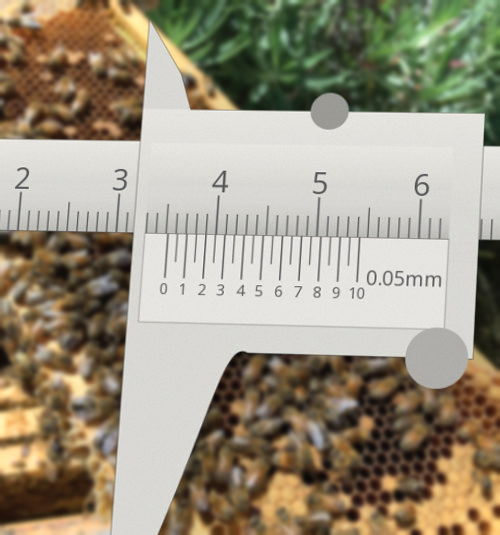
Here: 35.2 mm
